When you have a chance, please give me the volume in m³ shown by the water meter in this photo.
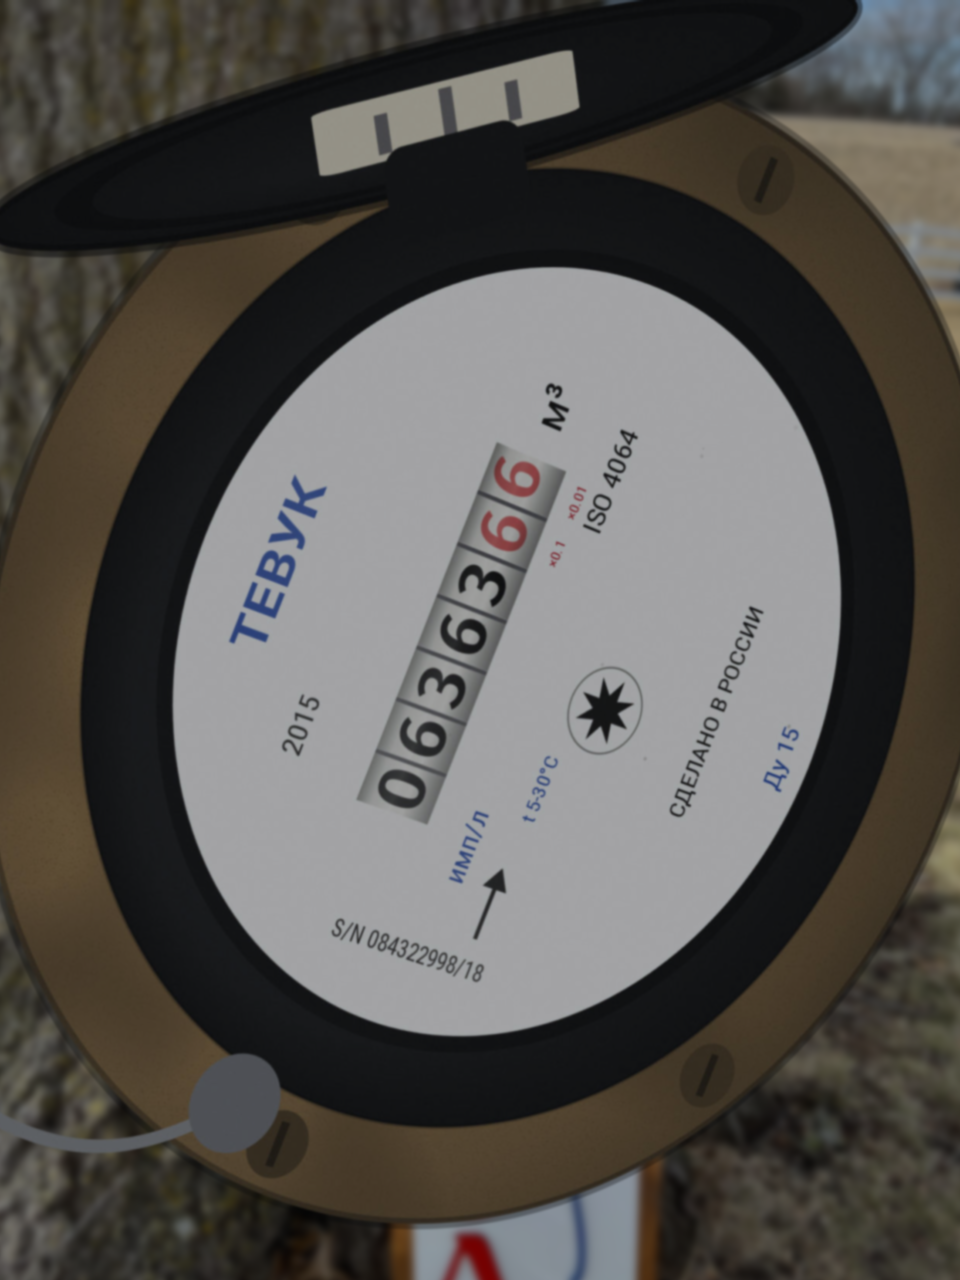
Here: 6363.66 m³
